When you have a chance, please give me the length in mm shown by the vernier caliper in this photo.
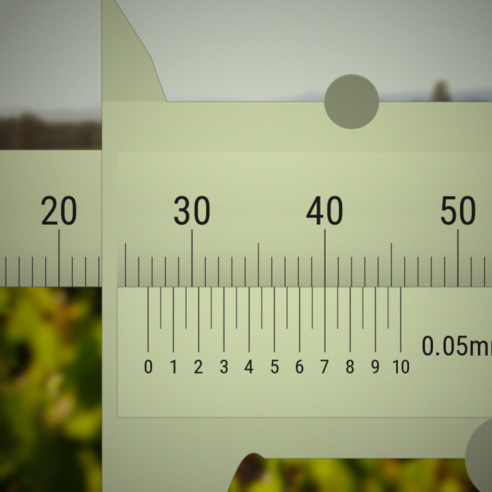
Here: 26.7 mm
